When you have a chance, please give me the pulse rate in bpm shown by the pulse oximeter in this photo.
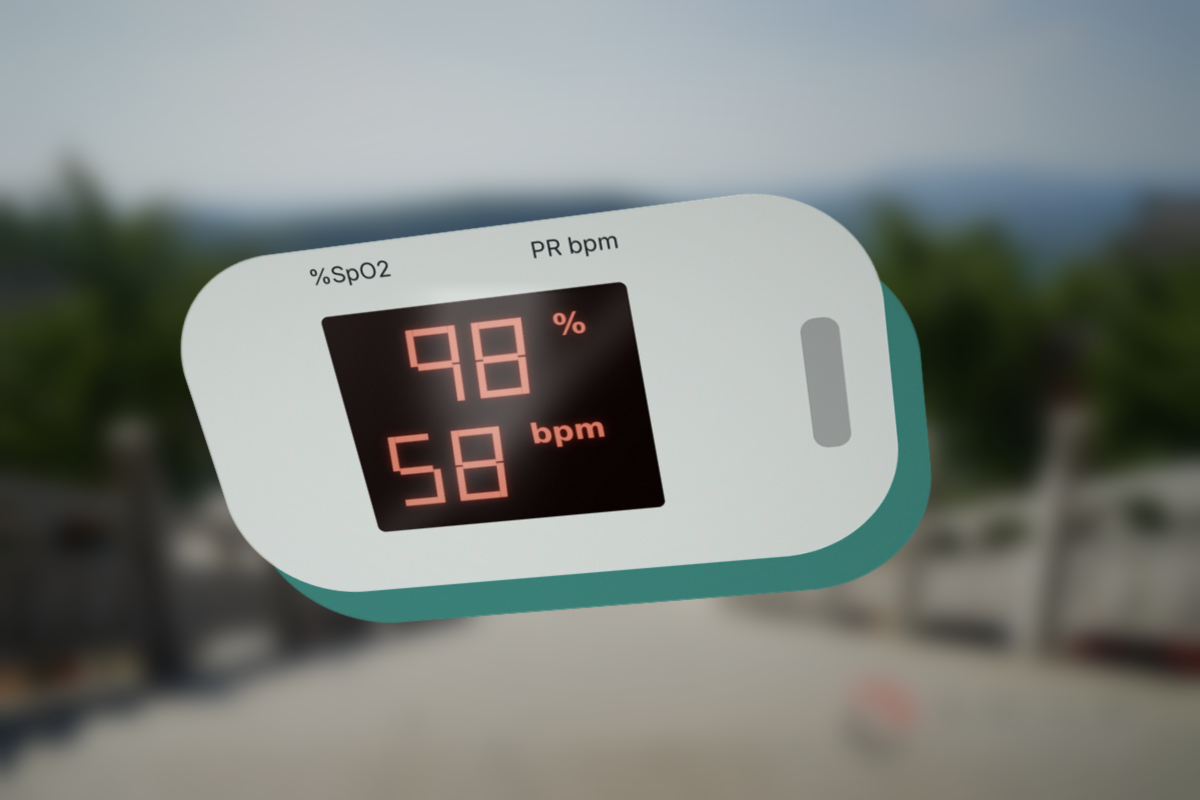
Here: 58 bpm
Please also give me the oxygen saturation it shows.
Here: 98 %
